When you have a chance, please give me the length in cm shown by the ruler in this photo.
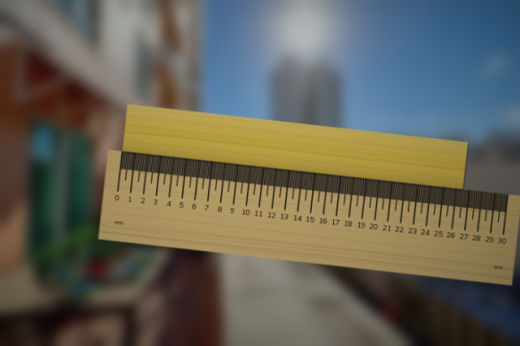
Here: 26.5 cm
